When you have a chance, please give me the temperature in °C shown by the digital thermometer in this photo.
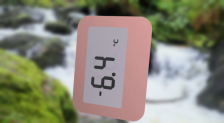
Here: -6.4 °C
